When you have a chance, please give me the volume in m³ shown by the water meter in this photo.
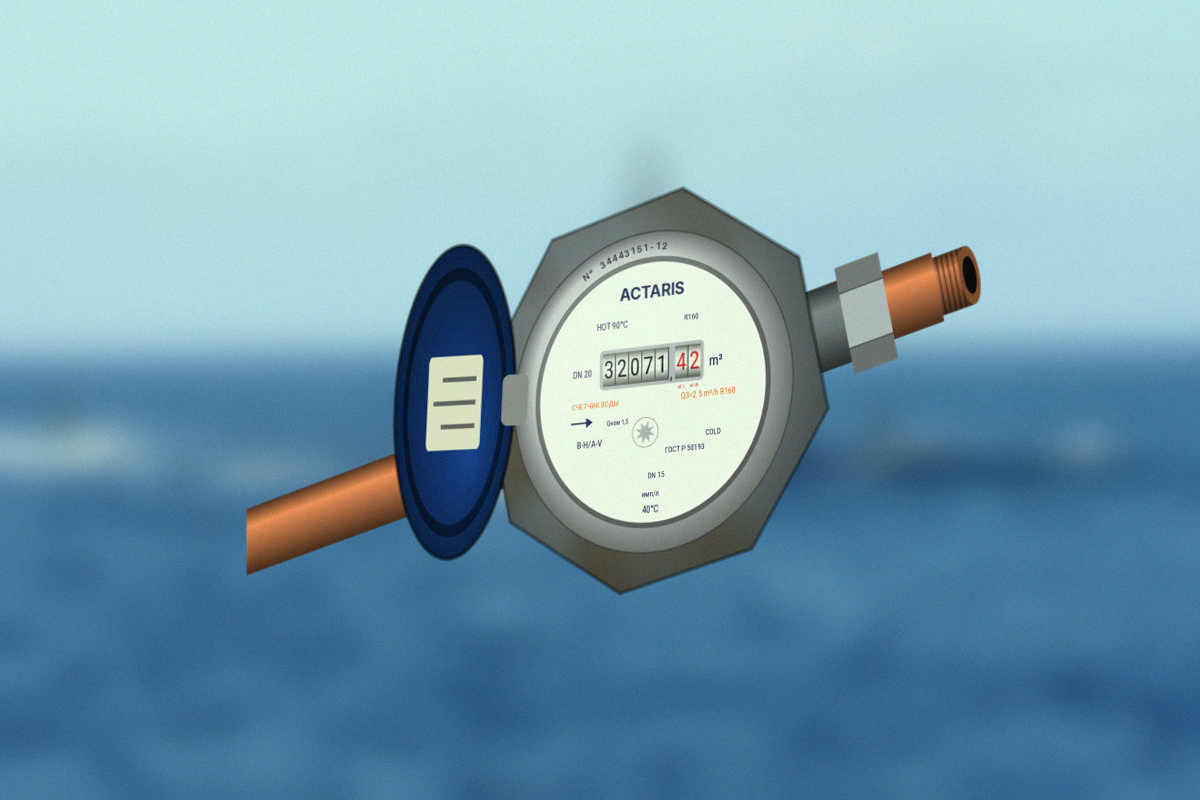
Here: 32071.42 m³
